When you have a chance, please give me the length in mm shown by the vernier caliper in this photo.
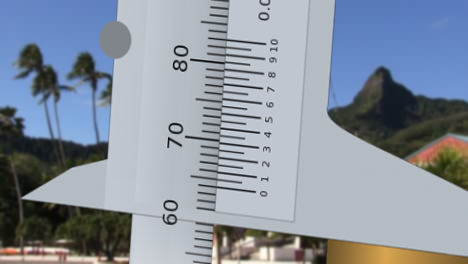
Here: 64.0 mm
